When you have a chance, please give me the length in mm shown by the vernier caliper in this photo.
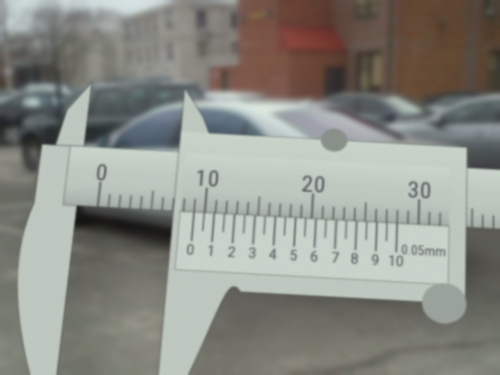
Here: 9.0 mm
